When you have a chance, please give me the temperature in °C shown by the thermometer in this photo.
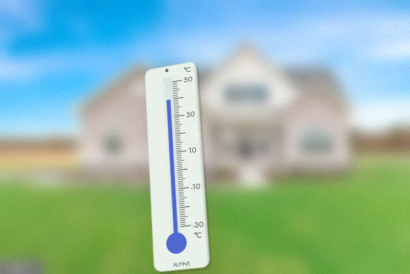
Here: 40 °C
